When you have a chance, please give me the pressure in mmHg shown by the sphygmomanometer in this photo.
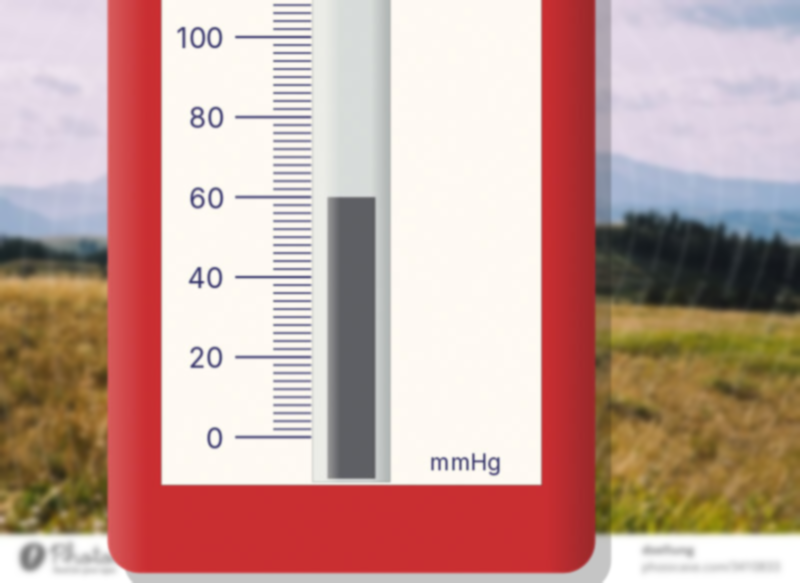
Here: 60 mmHg
